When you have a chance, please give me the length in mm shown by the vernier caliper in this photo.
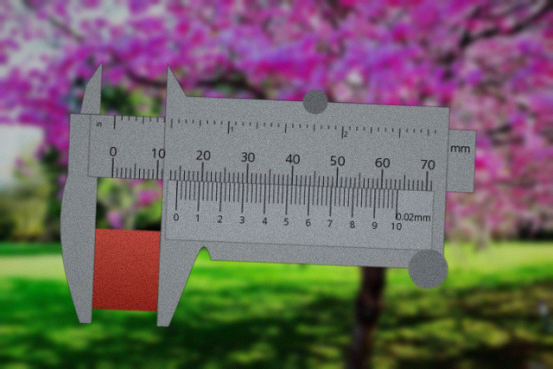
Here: 14.5 mm
